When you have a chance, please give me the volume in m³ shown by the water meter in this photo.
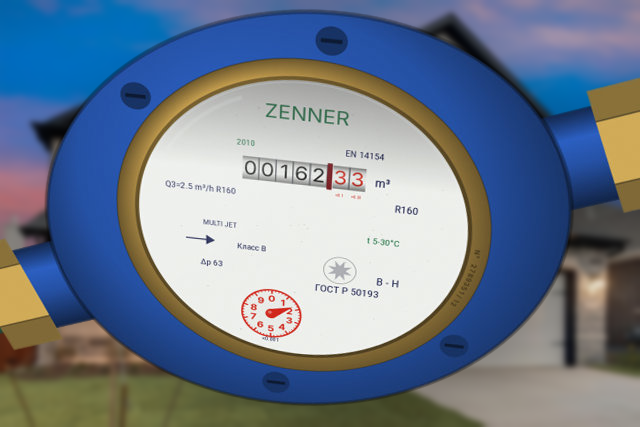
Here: 162.331 m³
